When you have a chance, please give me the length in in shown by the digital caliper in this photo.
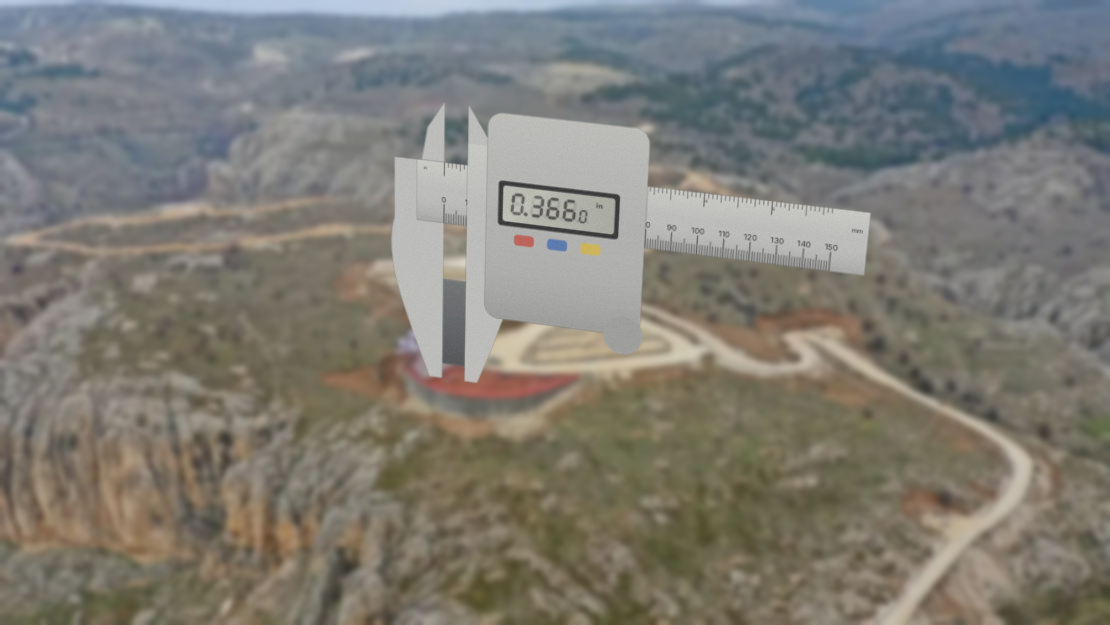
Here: 0.3660 in
